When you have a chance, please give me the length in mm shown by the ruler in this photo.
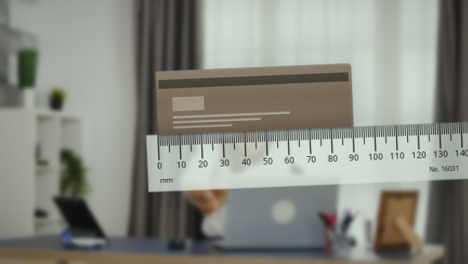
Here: 90 mm
